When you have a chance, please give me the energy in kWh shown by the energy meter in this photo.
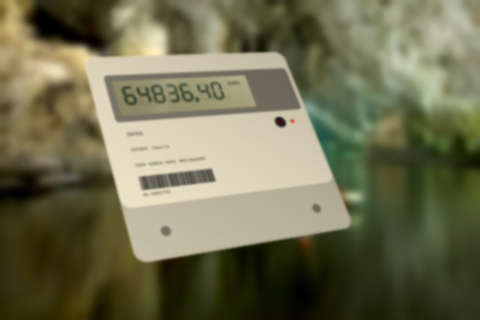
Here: 64836.40 kWh
